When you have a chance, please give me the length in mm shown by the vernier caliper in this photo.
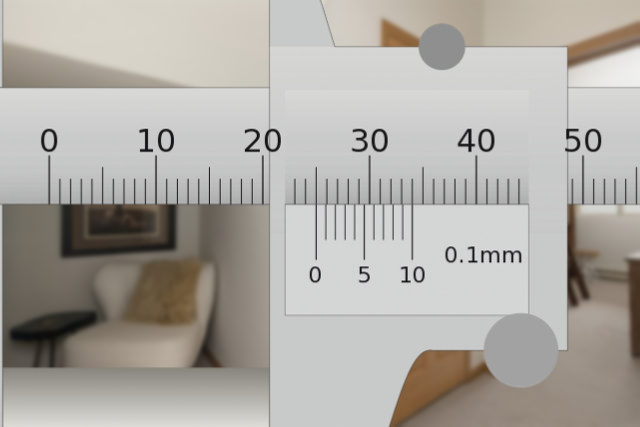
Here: 25.0 mm
